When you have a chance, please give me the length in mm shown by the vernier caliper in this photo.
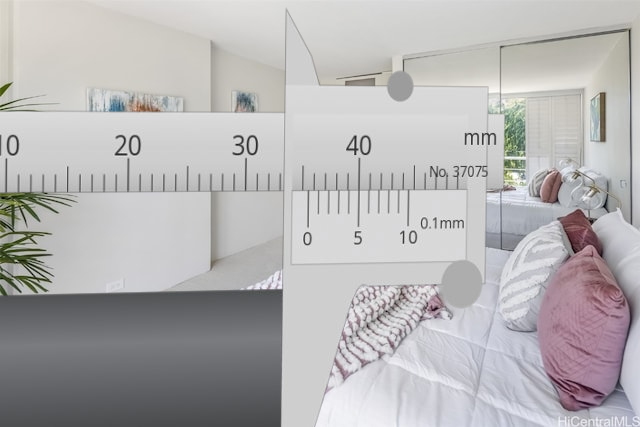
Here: 35.5 mm
